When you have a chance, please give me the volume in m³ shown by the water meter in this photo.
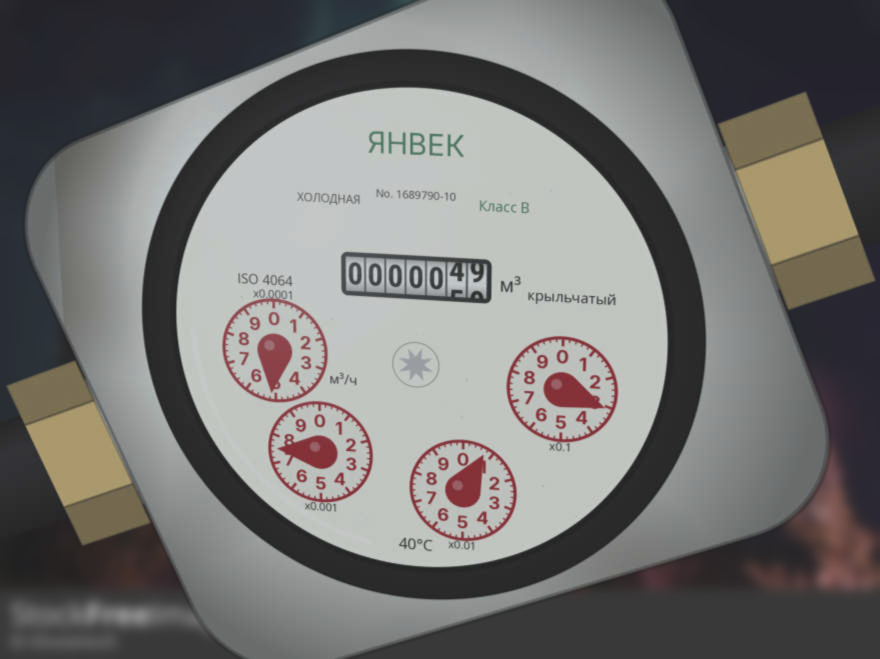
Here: 49.3075 m³
